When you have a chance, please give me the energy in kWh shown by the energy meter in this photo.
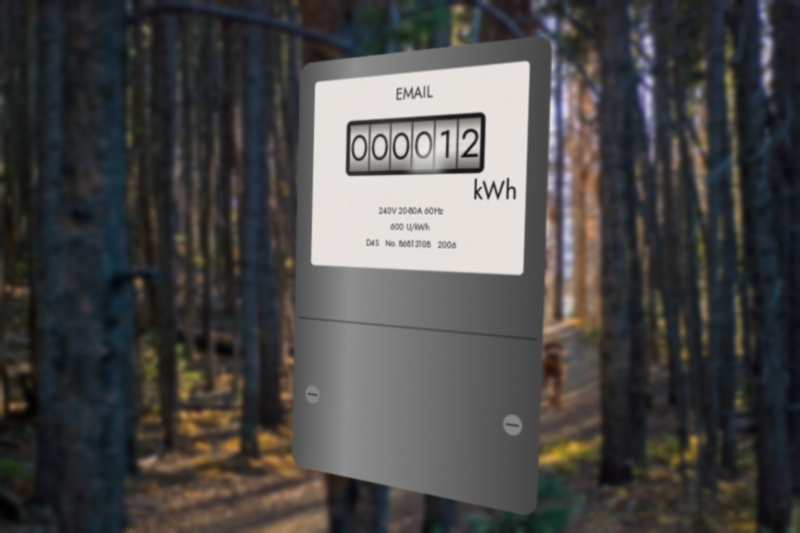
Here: 12 kWh
